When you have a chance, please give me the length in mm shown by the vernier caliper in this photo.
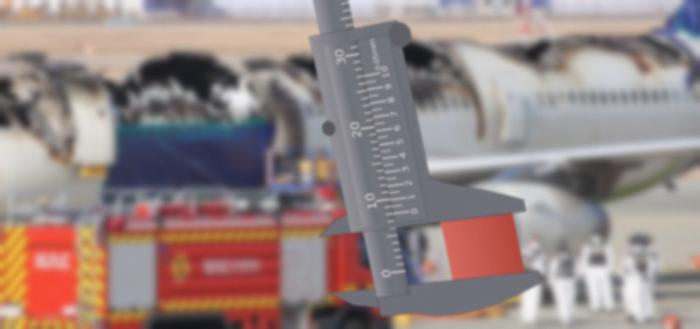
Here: 8.0 mm
